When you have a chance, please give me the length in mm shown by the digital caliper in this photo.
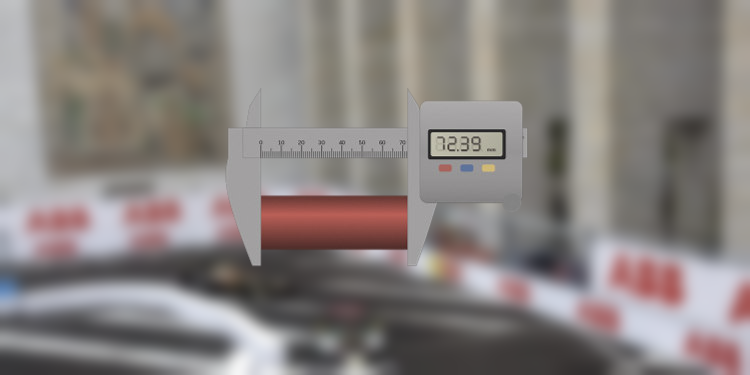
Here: 72.39 mm
